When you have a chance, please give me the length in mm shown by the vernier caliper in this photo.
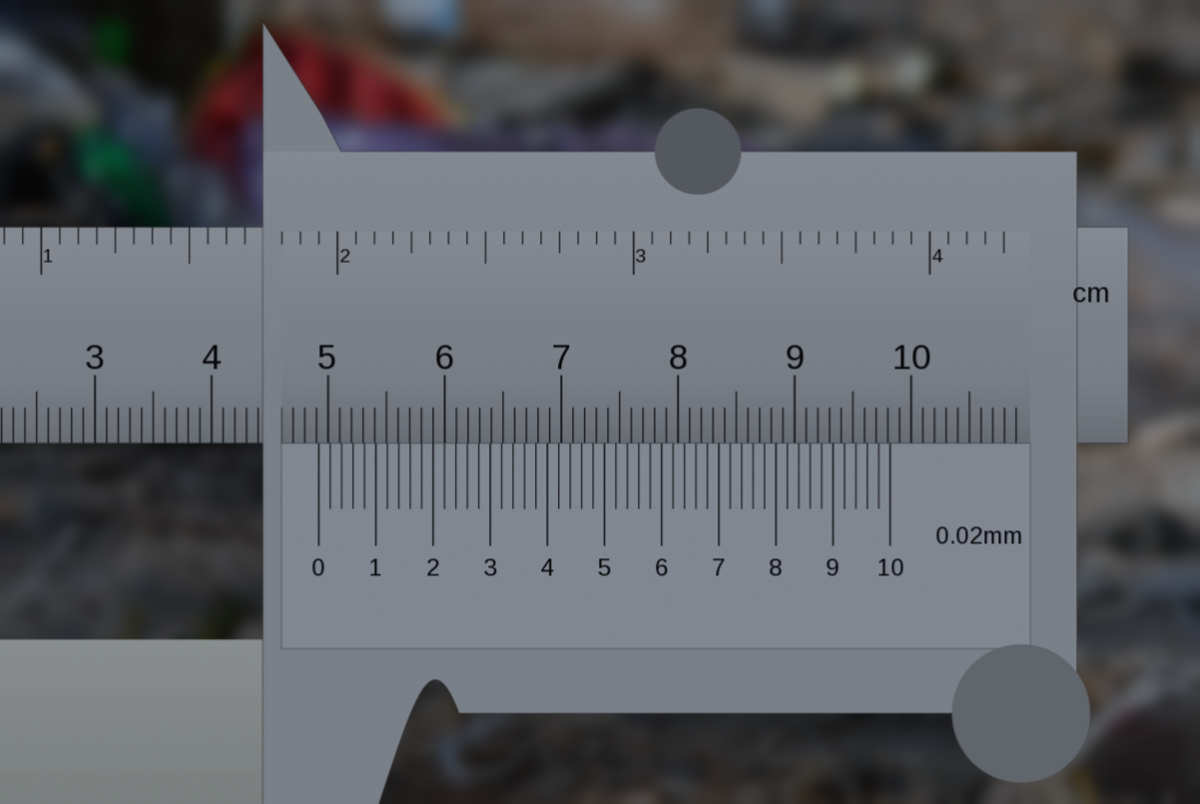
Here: 49.2 mm
